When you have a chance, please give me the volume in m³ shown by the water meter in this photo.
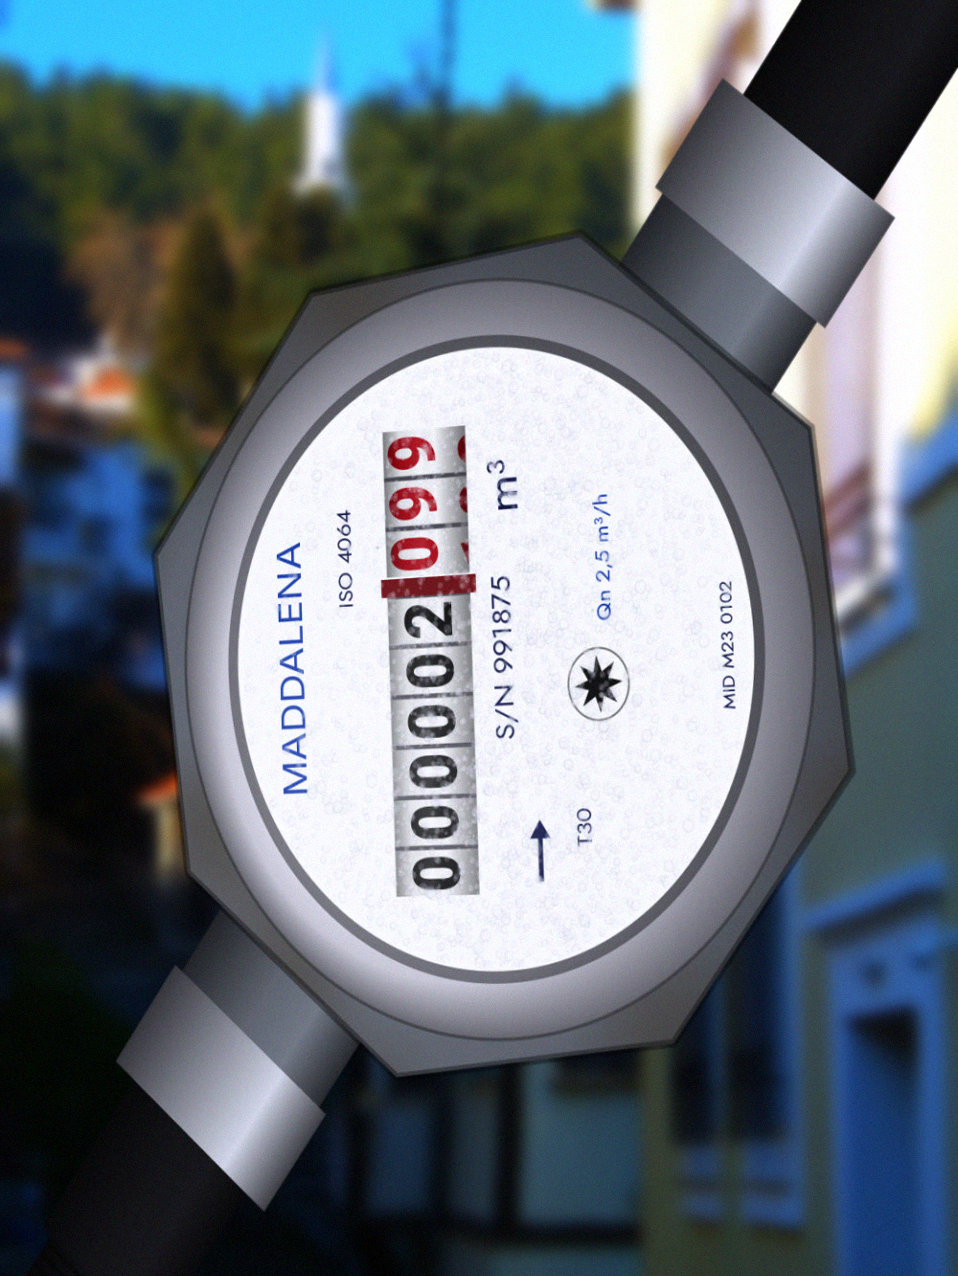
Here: 2.099 m³
